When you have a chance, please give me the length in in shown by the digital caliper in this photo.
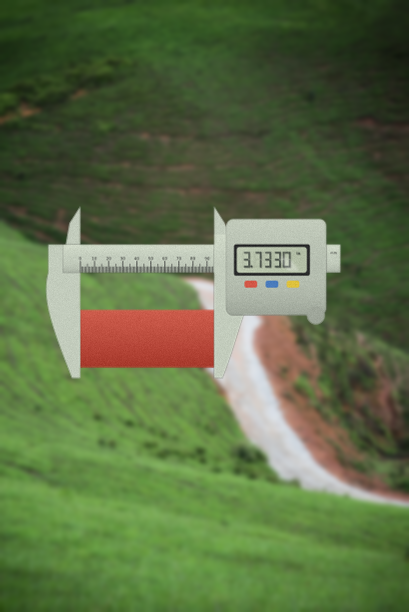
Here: 3.7330 in
